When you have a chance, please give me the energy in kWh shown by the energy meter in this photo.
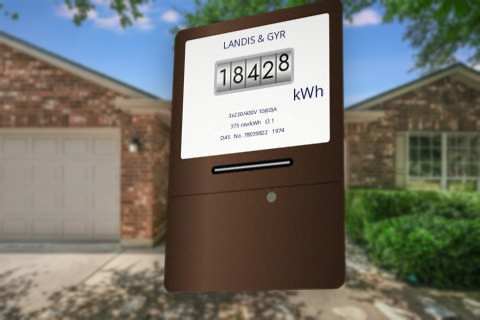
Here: 18428 kWh
